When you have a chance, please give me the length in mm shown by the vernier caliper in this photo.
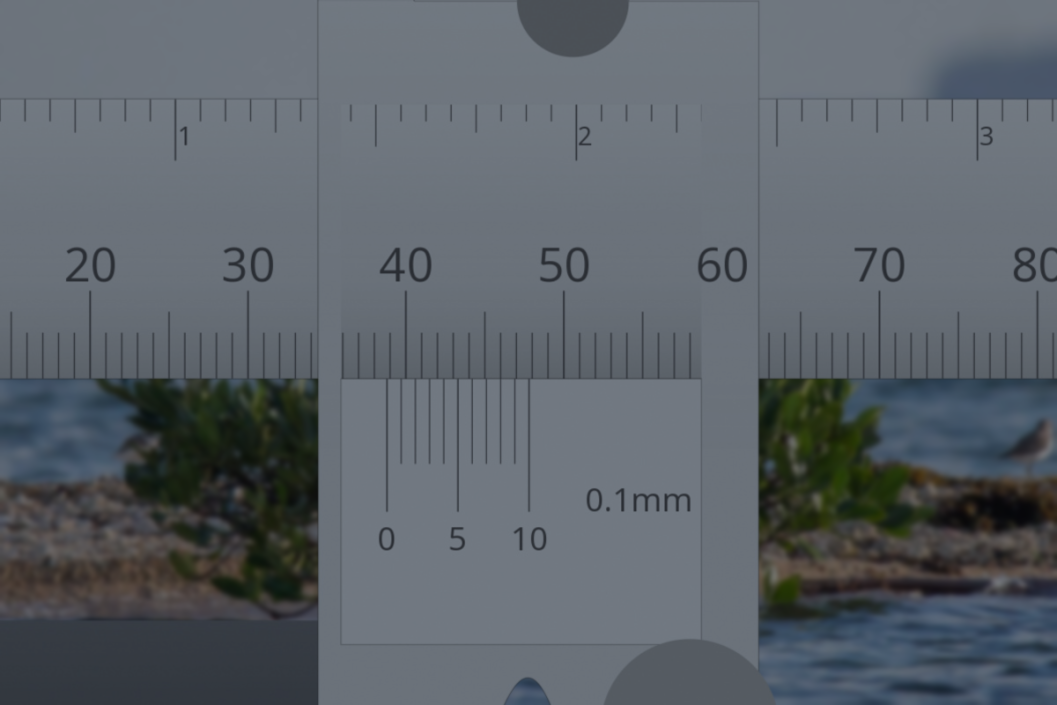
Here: 38.8 mm
